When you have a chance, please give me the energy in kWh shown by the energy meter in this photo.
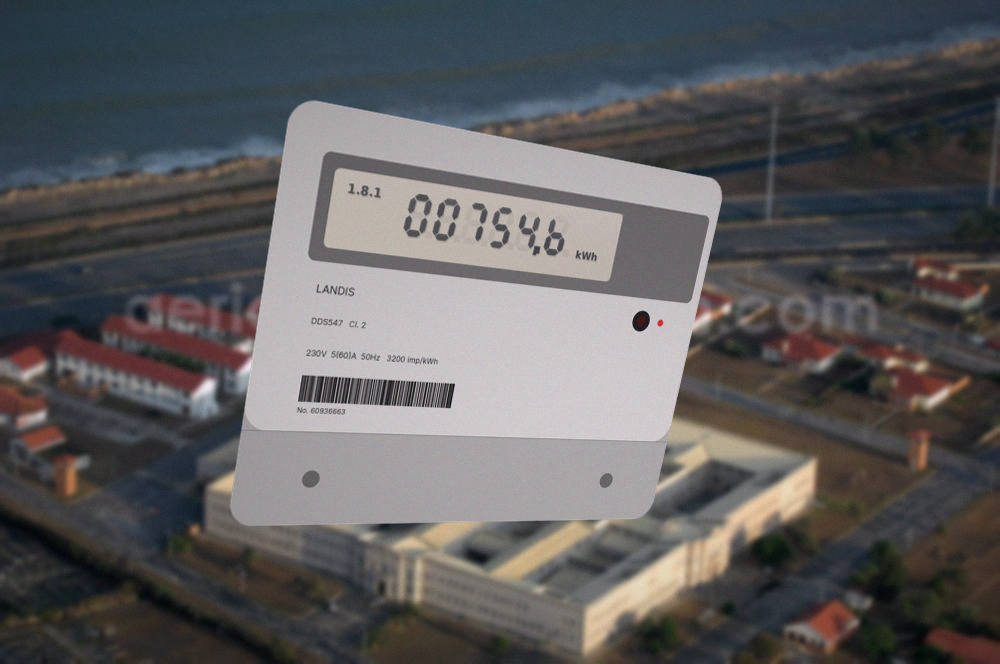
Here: 754.6 kWh
